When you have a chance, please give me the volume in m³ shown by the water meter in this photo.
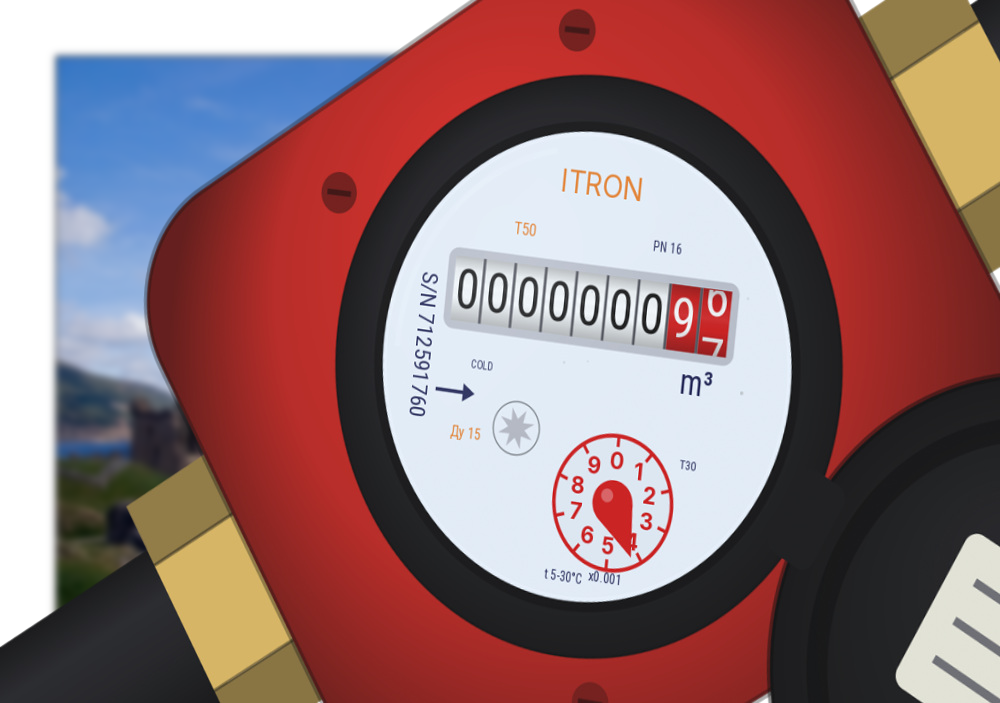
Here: 0.964 m³
